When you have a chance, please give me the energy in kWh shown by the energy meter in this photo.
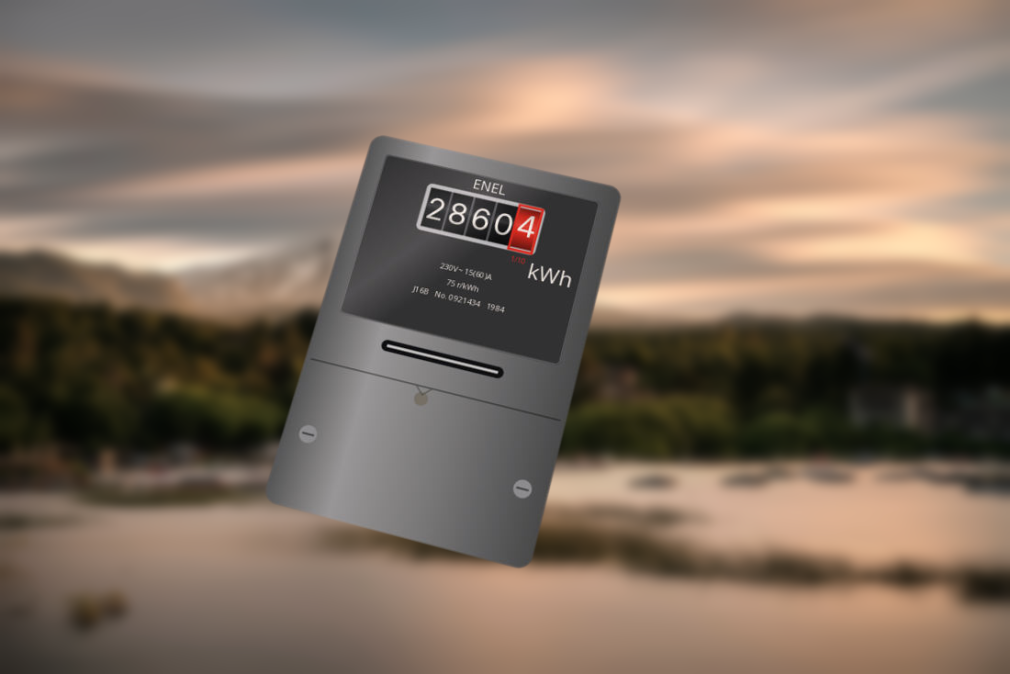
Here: 2860.4 kWh
